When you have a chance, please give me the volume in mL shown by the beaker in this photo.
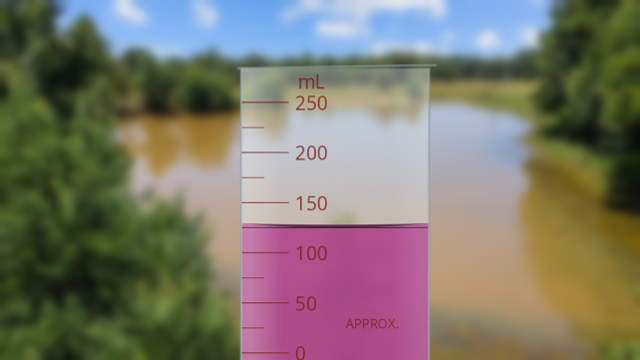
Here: 125 mL
